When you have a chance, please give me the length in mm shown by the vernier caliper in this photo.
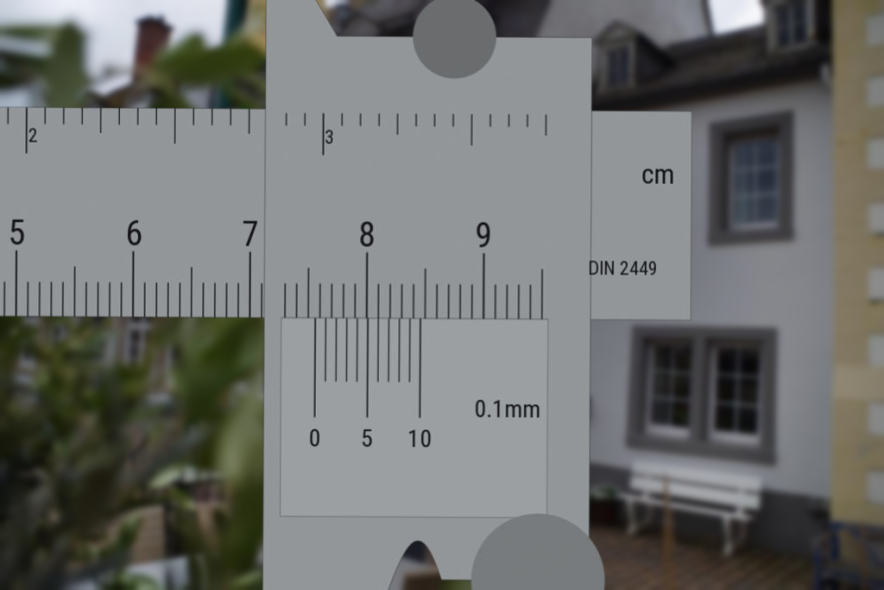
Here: 75.6 mm
